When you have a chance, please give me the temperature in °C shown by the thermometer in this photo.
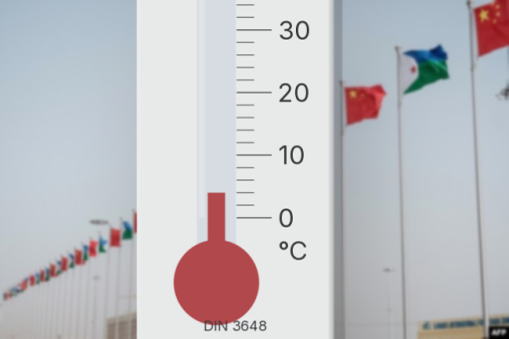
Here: 4 °C
